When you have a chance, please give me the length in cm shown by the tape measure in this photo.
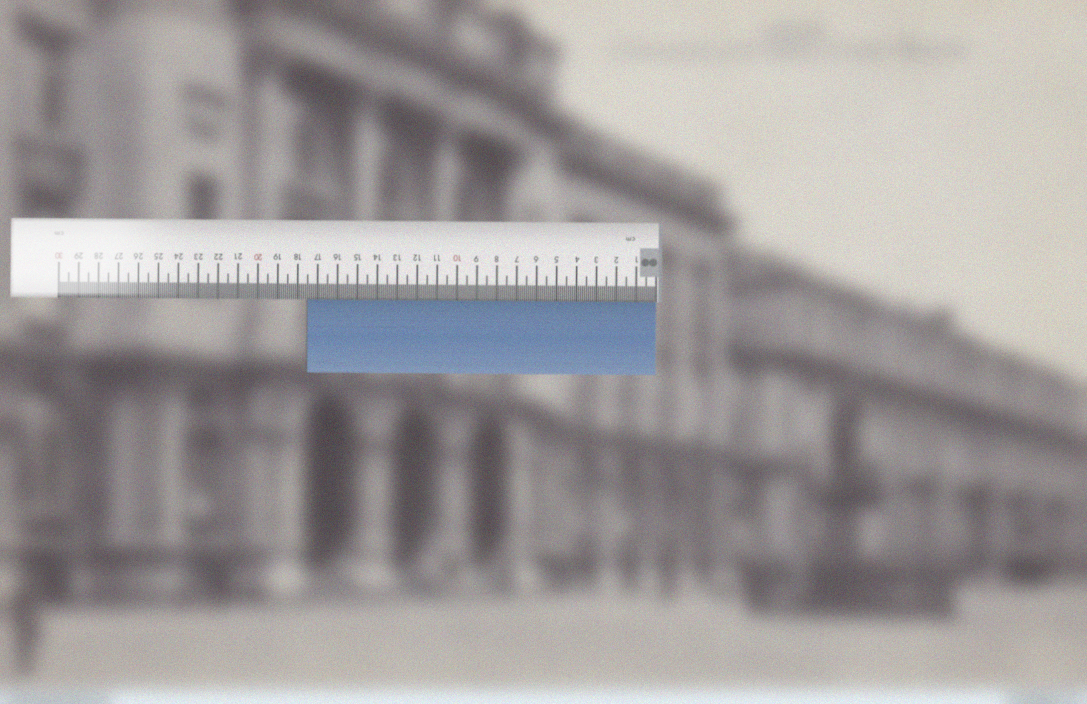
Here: 17.5 cm
